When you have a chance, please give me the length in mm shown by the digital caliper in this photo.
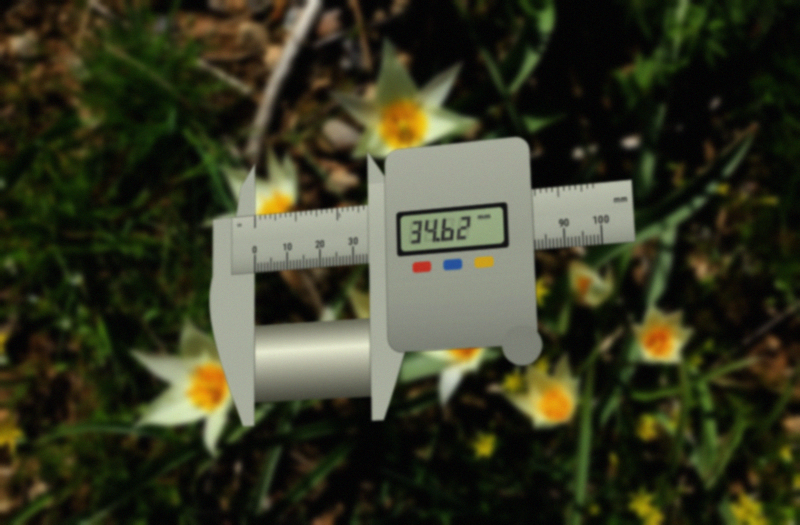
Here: 34.62 mm
